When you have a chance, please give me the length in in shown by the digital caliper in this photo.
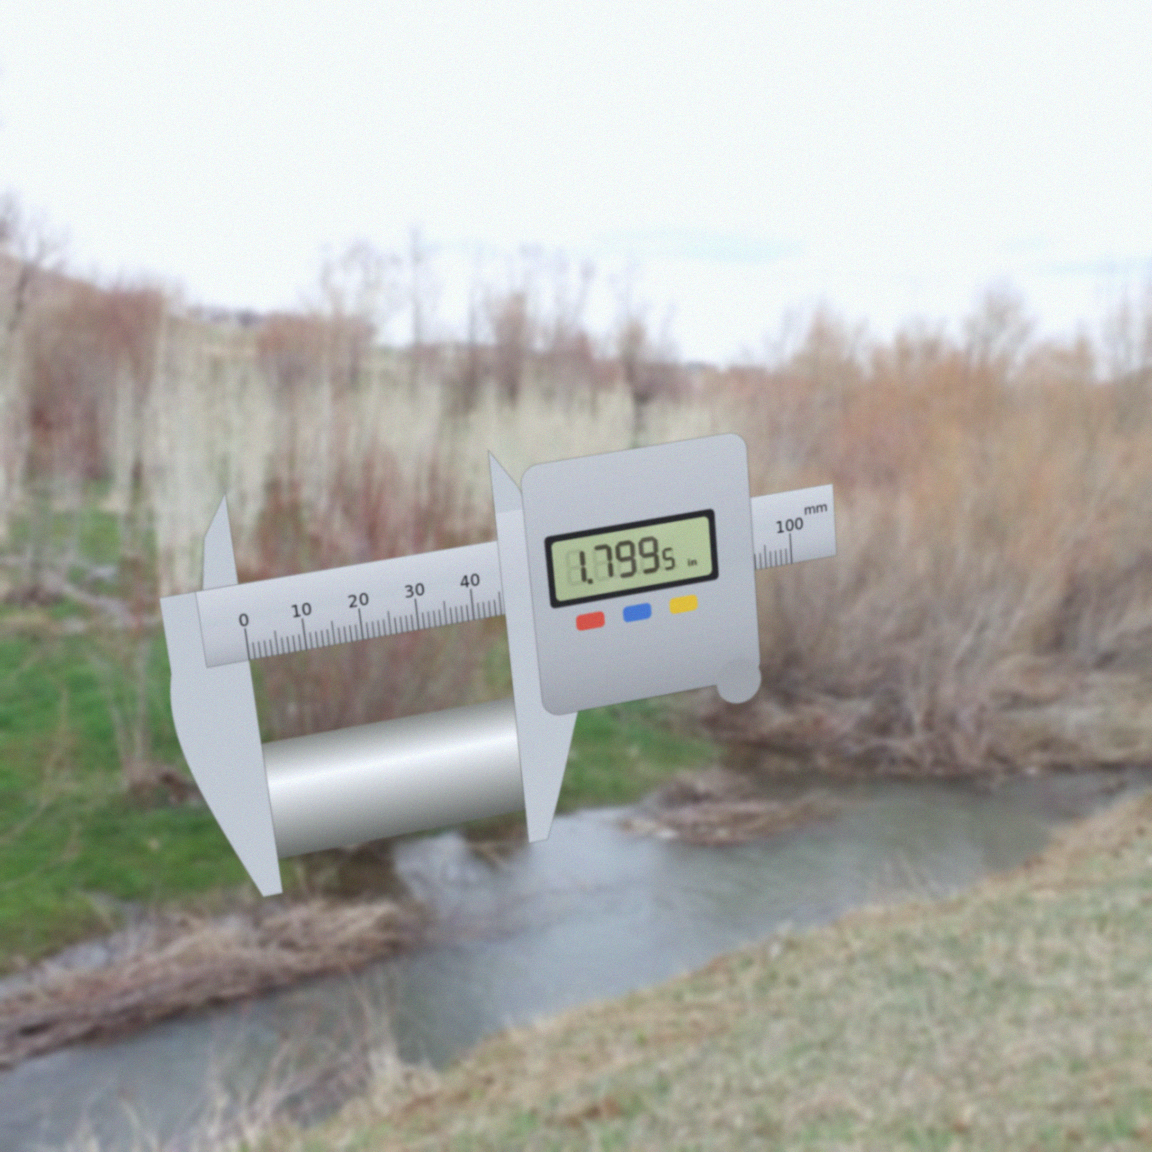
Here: 1.7995 in
